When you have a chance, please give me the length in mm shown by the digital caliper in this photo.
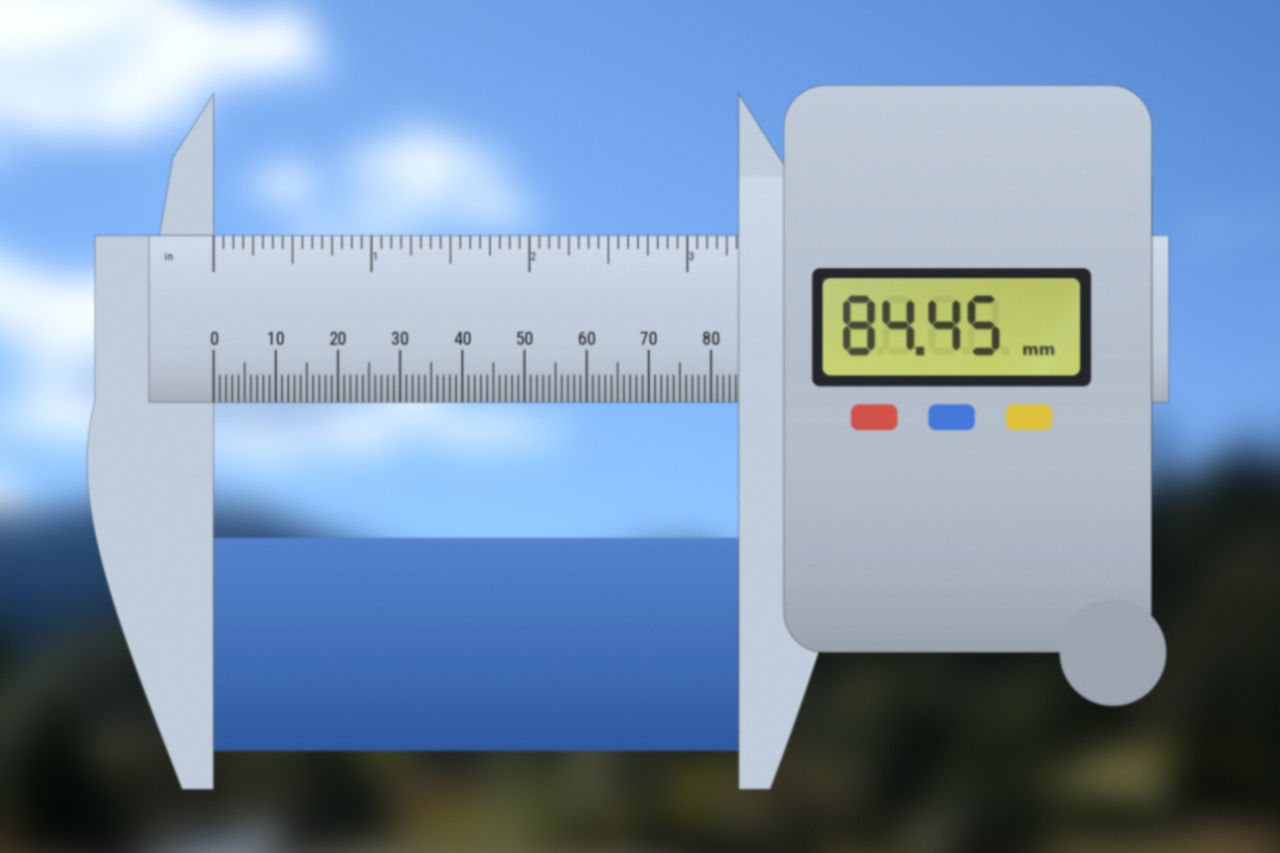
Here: 84.45 mm
